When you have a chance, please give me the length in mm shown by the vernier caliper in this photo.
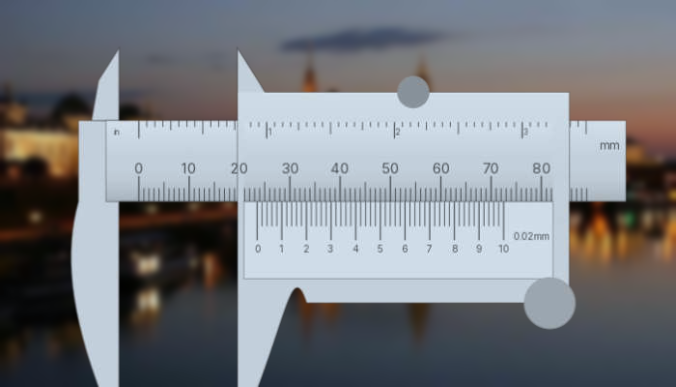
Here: 23.5 mm
